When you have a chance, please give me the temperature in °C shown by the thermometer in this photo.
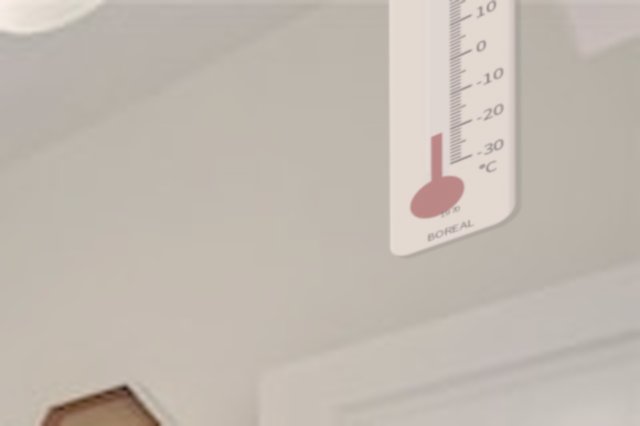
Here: -20 °C
